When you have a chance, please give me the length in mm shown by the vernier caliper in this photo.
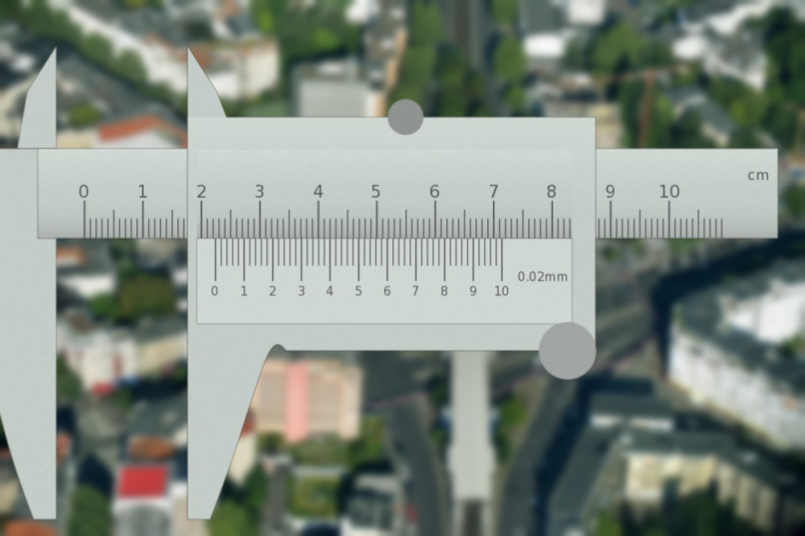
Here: 22.4 mm
